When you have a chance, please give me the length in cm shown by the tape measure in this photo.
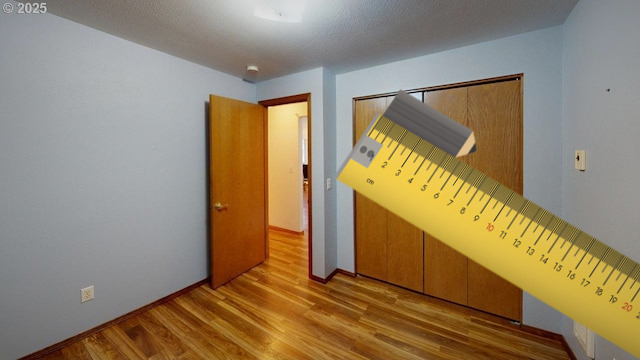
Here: 6.5 cm
